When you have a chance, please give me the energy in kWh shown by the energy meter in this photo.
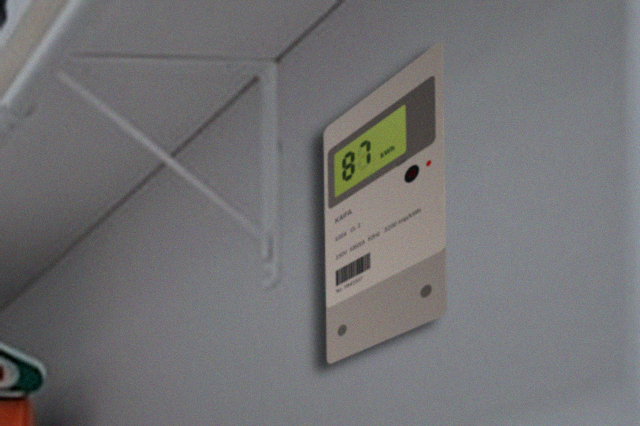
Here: 87 kWh
